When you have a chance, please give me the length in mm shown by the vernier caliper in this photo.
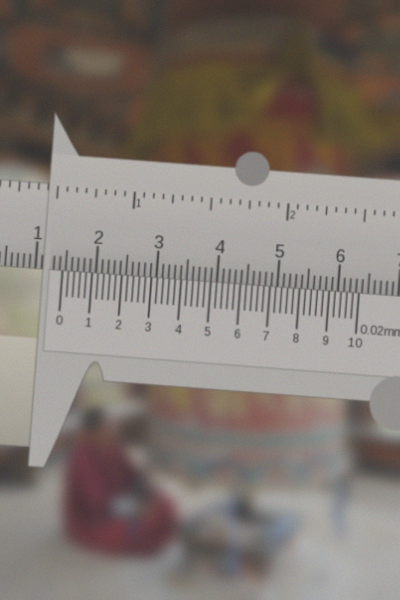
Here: 14.5 mm
